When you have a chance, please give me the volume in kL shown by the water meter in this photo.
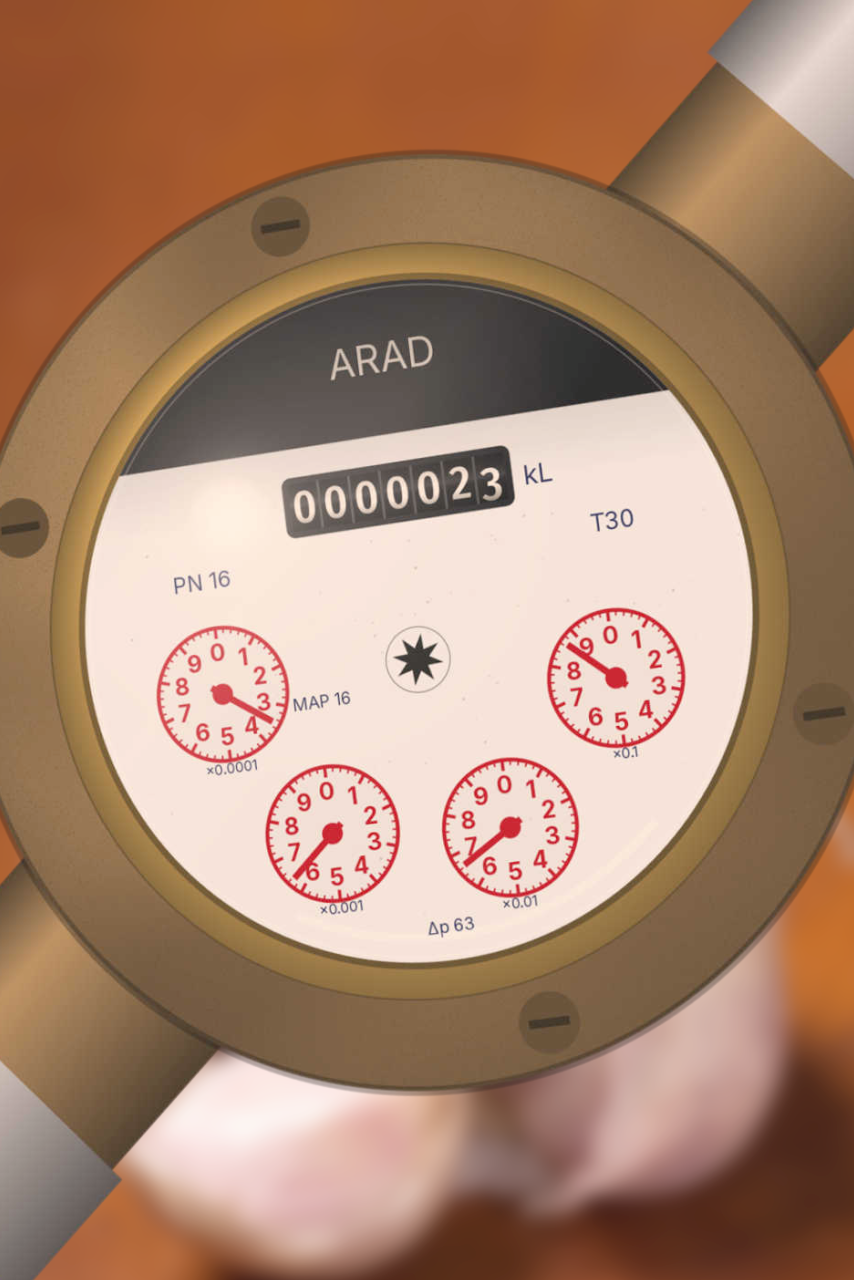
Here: 22.8663 kL
